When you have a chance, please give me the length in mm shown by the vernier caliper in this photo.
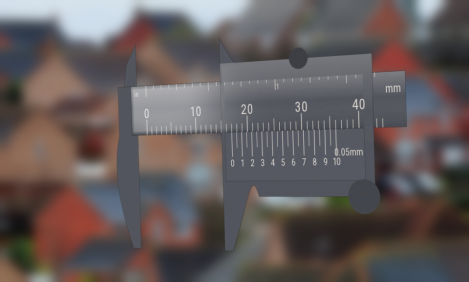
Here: 17.0 mm
